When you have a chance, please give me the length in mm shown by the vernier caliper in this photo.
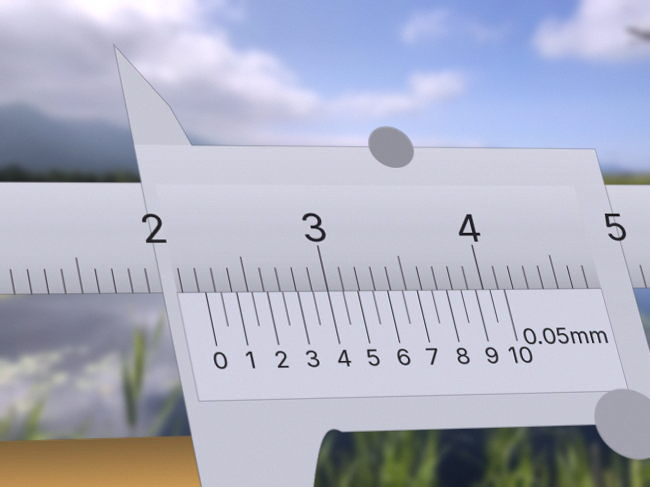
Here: 22.4 mm
